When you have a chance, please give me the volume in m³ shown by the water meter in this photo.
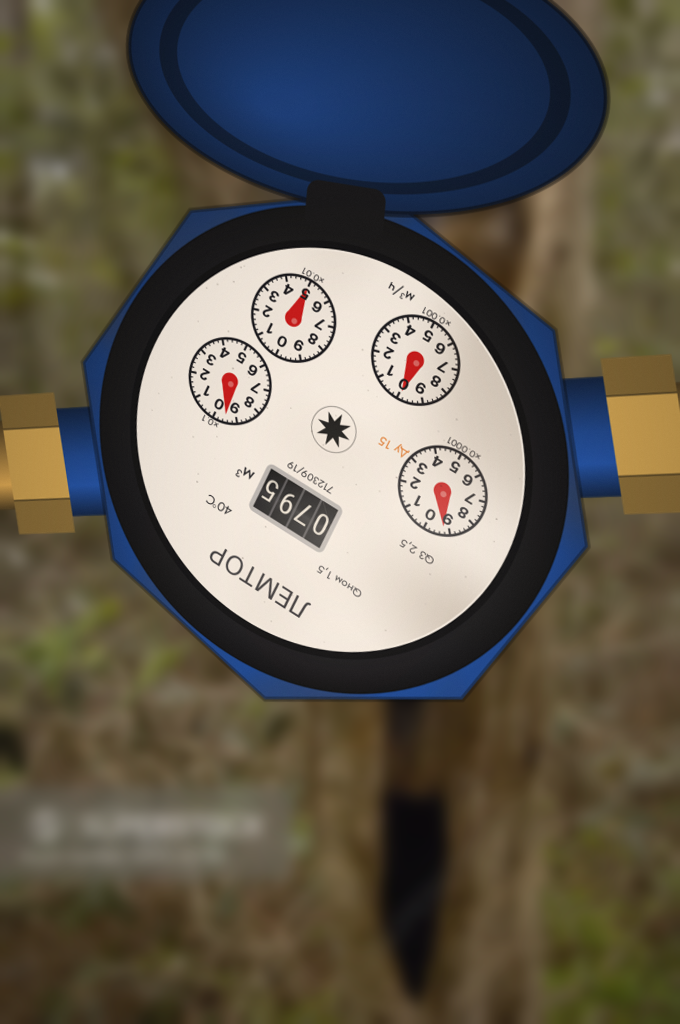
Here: 794.9499 m³
